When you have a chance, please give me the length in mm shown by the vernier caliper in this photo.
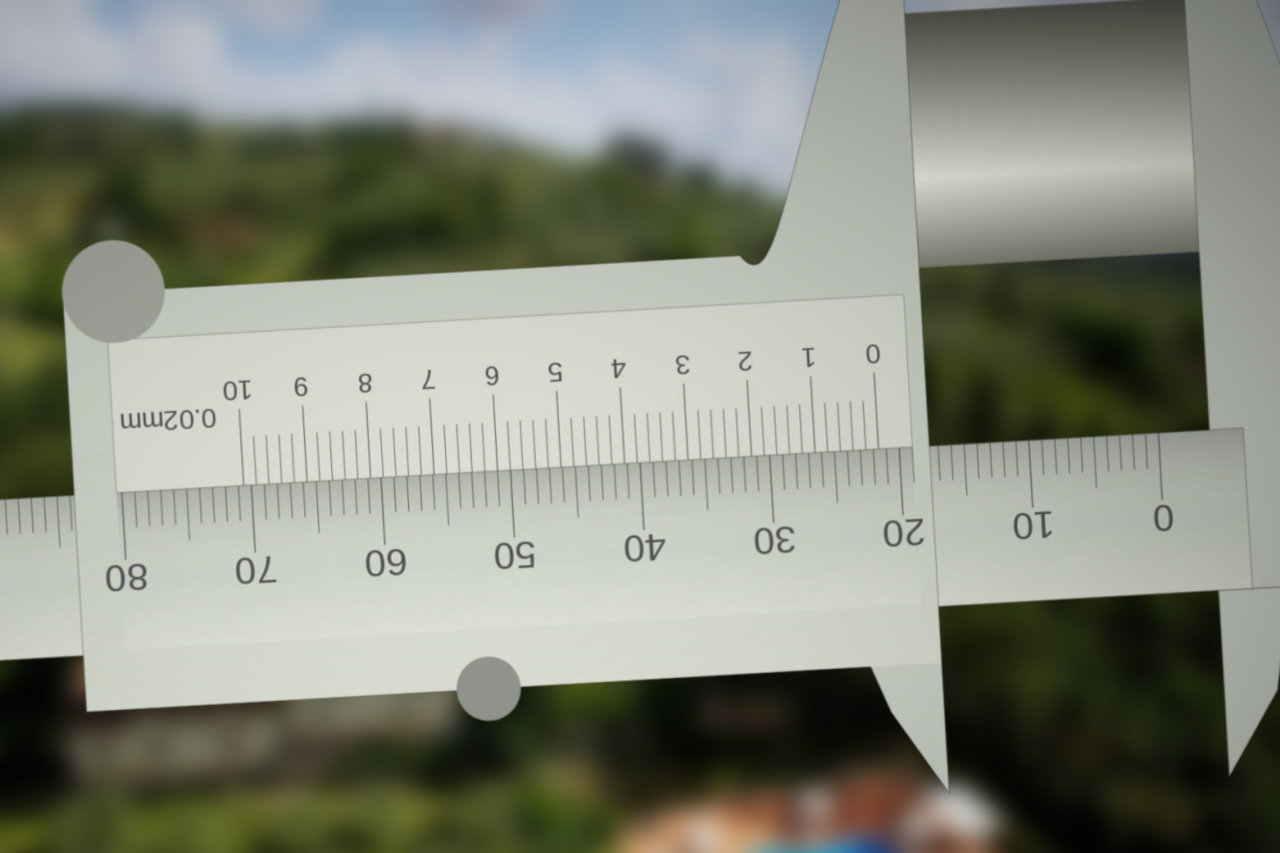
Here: 21.6 mm
